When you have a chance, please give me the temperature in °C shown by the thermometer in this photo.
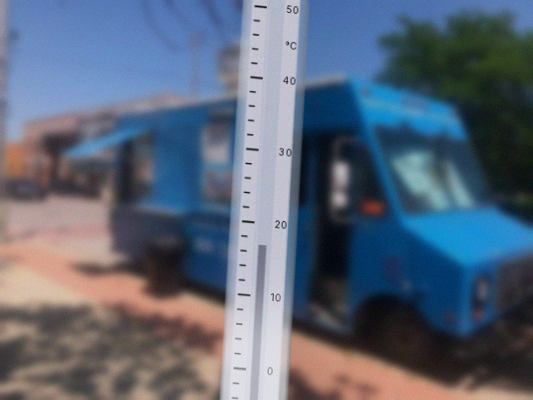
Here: 17 °C
